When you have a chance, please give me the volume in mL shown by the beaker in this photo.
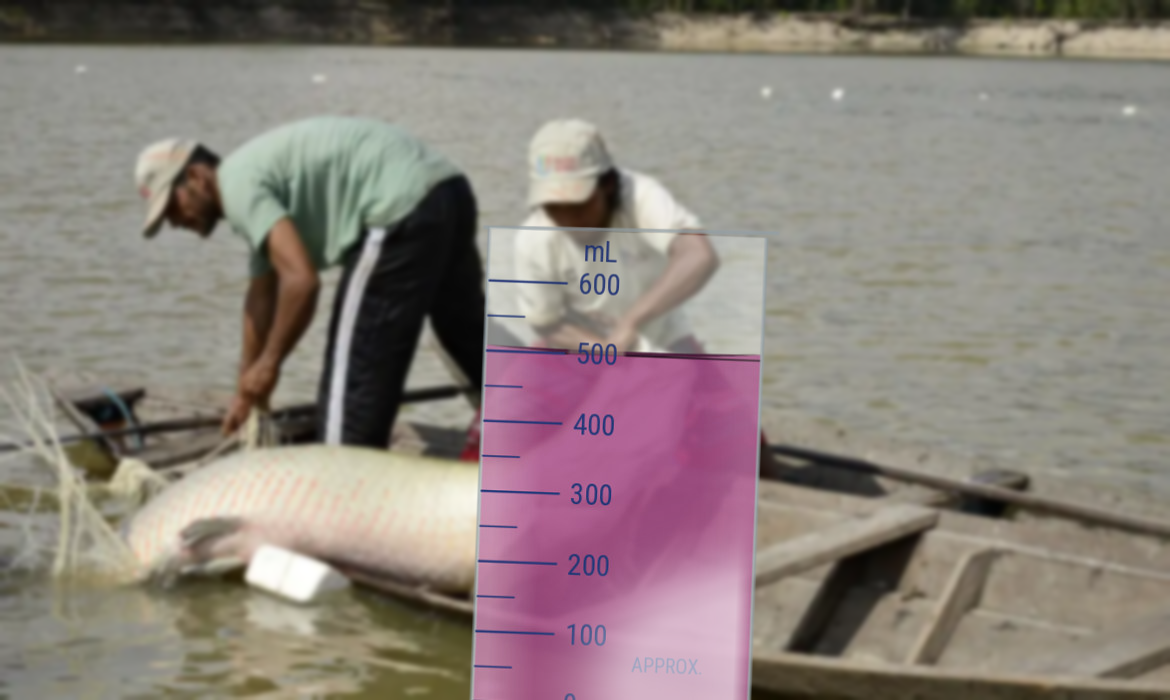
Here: 500 mL
